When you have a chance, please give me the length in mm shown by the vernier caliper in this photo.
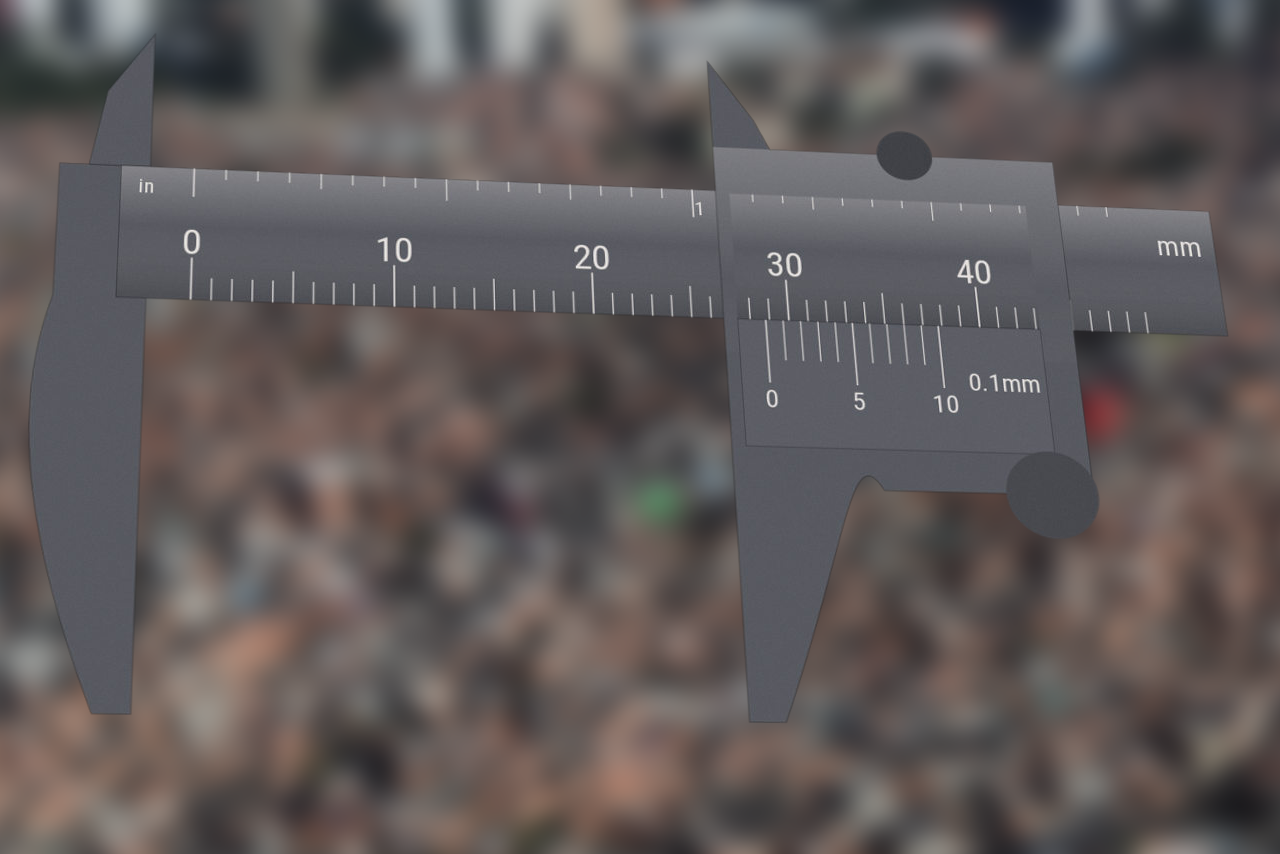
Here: 28.8 mm
